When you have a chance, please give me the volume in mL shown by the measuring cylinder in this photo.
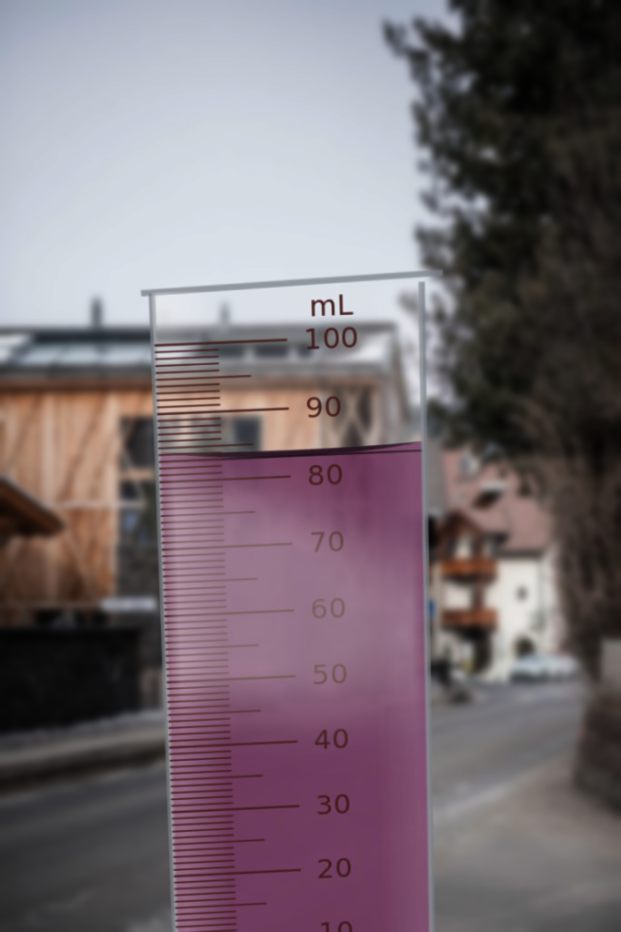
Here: 83 mL
